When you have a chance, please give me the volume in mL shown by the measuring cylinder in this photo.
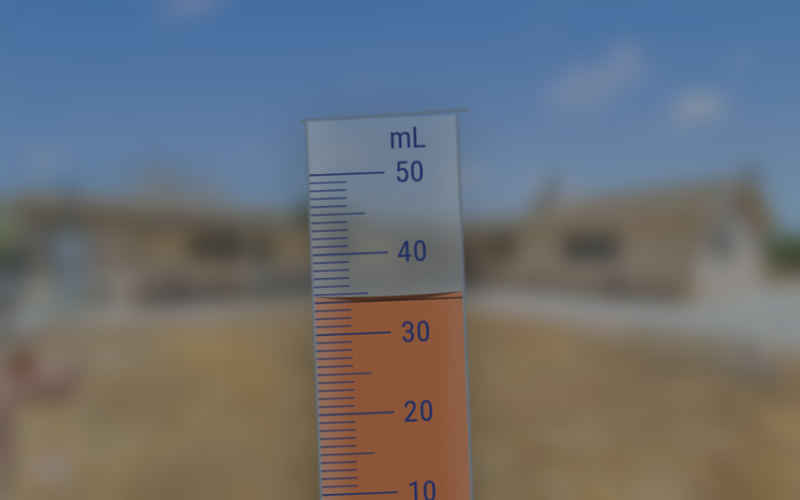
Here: 34 mL
